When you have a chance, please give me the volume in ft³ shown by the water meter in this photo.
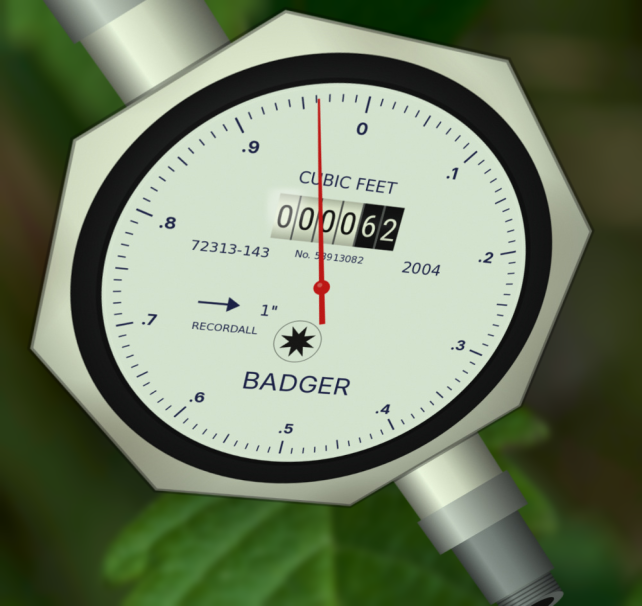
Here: 61.96 ft³
